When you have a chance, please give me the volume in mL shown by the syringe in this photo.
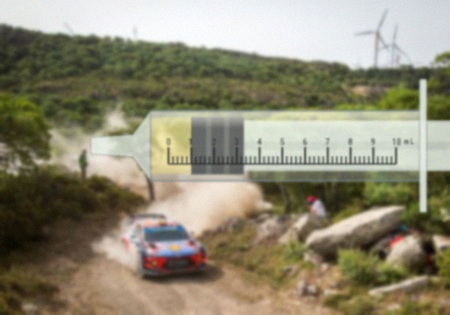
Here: 1 mL
